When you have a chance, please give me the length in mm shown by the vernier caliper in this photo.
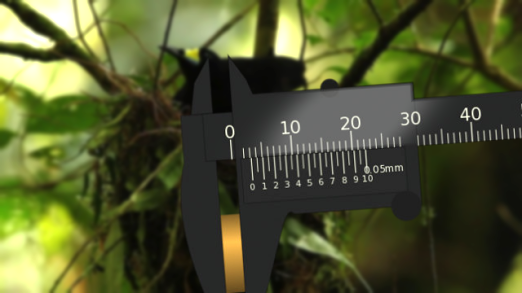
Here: 3.2 mm
